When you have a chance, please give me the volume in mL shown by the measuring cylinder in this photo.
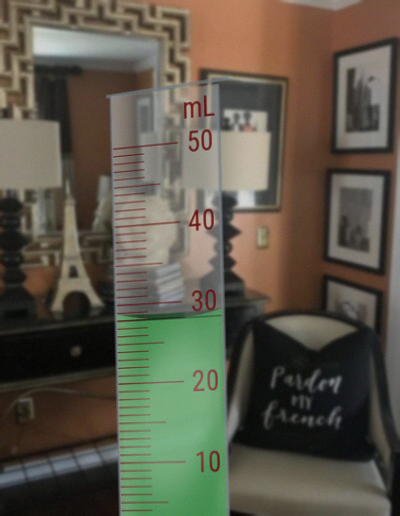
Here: 28 mL
